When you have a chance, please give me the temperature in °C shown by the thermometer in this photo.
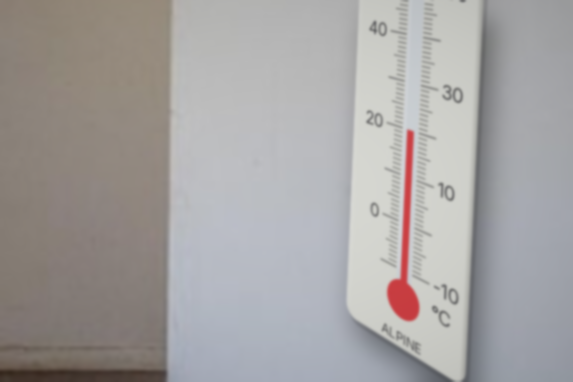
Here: 20 °C
